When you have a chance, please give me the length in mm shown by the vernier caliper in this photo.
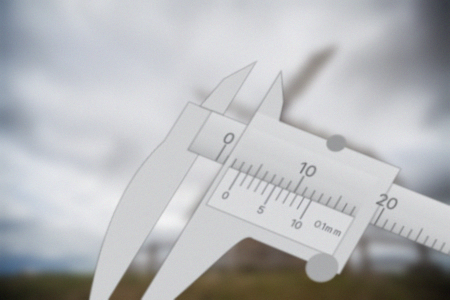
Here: 3.2 mm
